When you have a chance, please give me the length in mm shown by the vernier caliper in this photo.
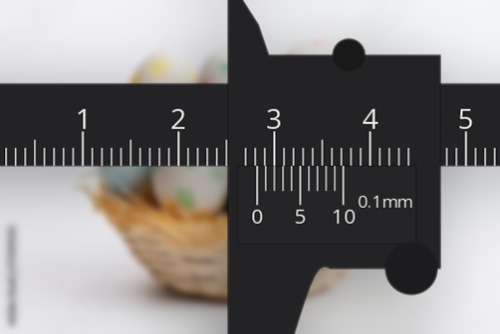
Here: 28.2 mm
